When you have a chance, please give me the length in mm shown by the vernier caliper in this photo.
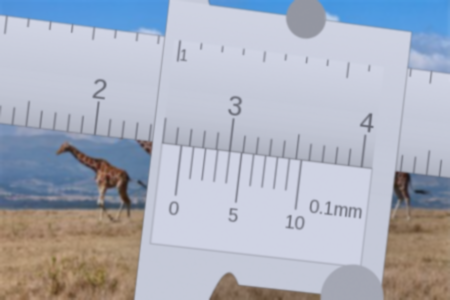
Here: 26.4 mm
